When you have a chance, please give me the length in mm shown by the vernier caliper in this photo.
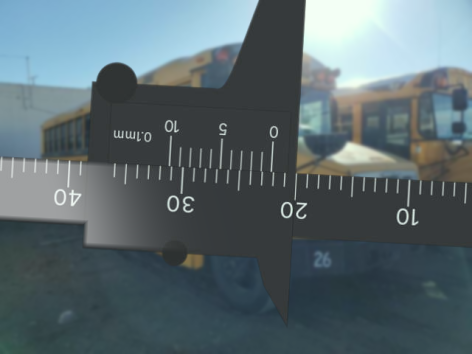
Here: 22.2 mm
